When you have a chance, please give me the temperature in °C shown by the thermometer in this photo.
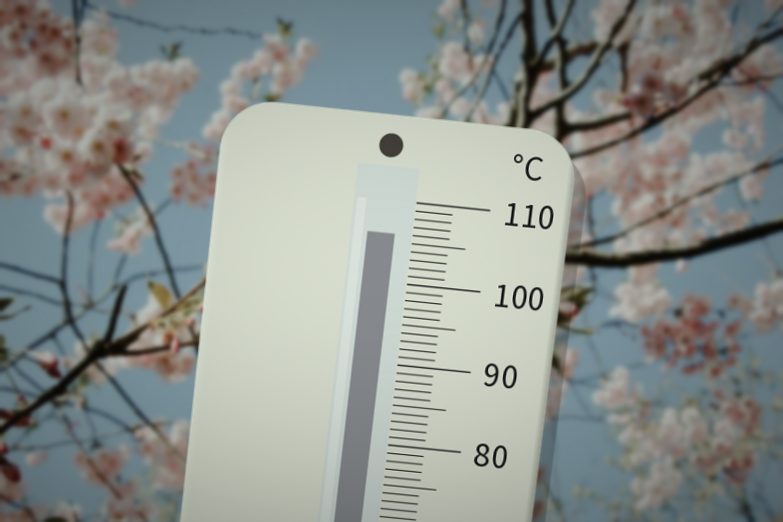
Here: 106 °C
